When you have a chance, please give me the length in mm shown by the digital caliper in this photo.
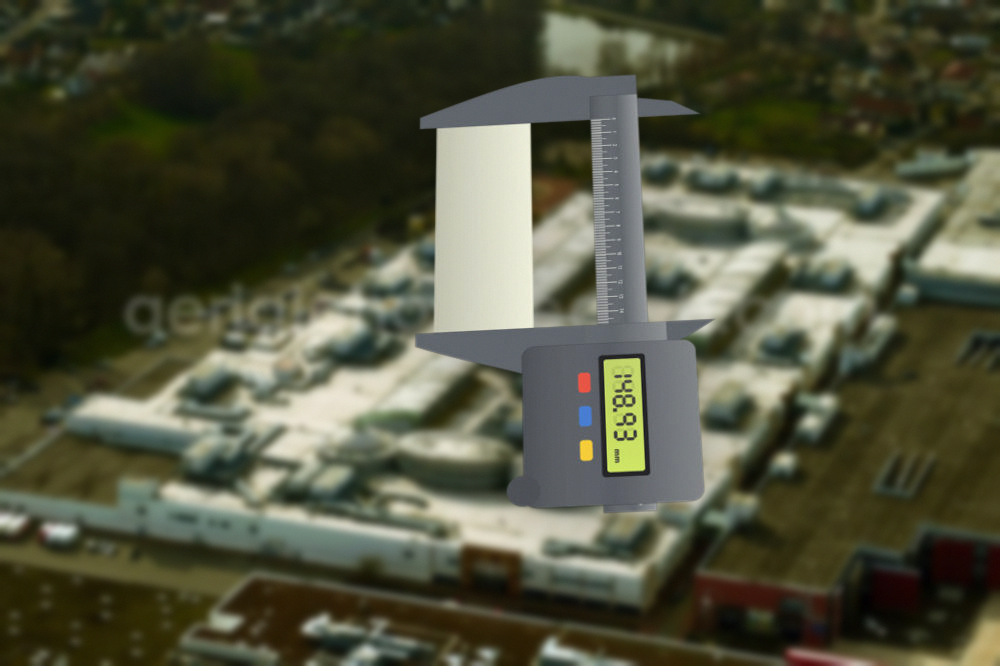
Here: 148.93 mm
